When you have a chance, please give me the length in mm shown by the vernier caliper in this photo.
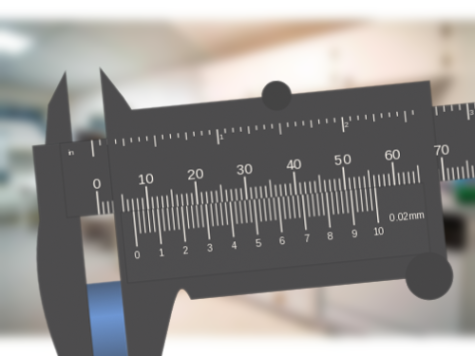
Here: 7.0 mm
